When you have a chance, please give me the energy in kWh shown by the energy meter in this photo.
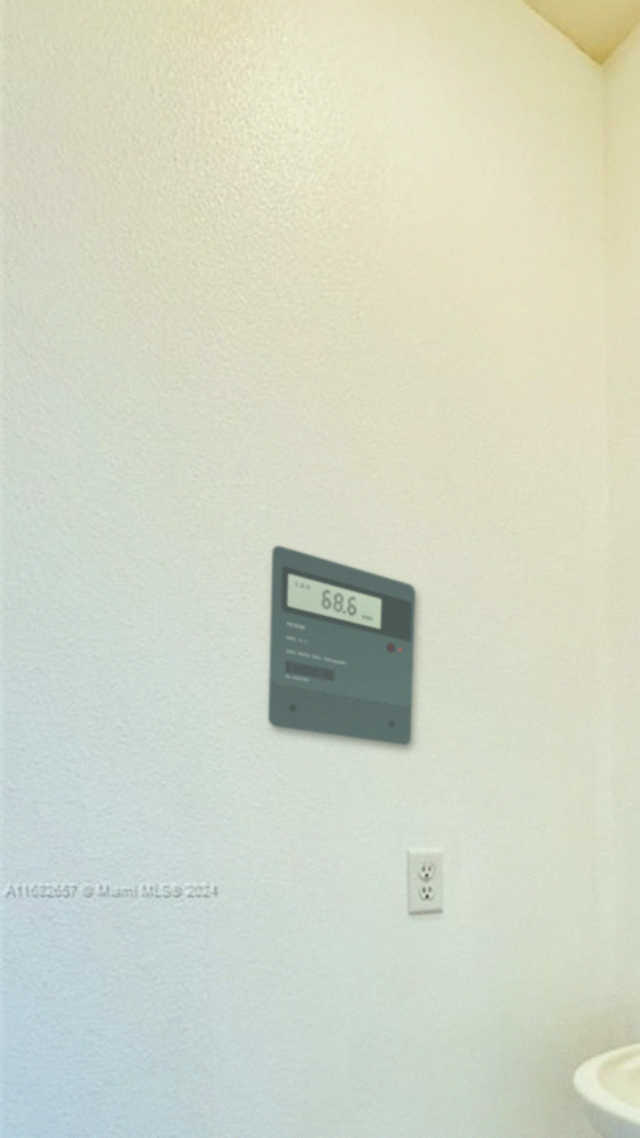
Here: 68.6 kWh
